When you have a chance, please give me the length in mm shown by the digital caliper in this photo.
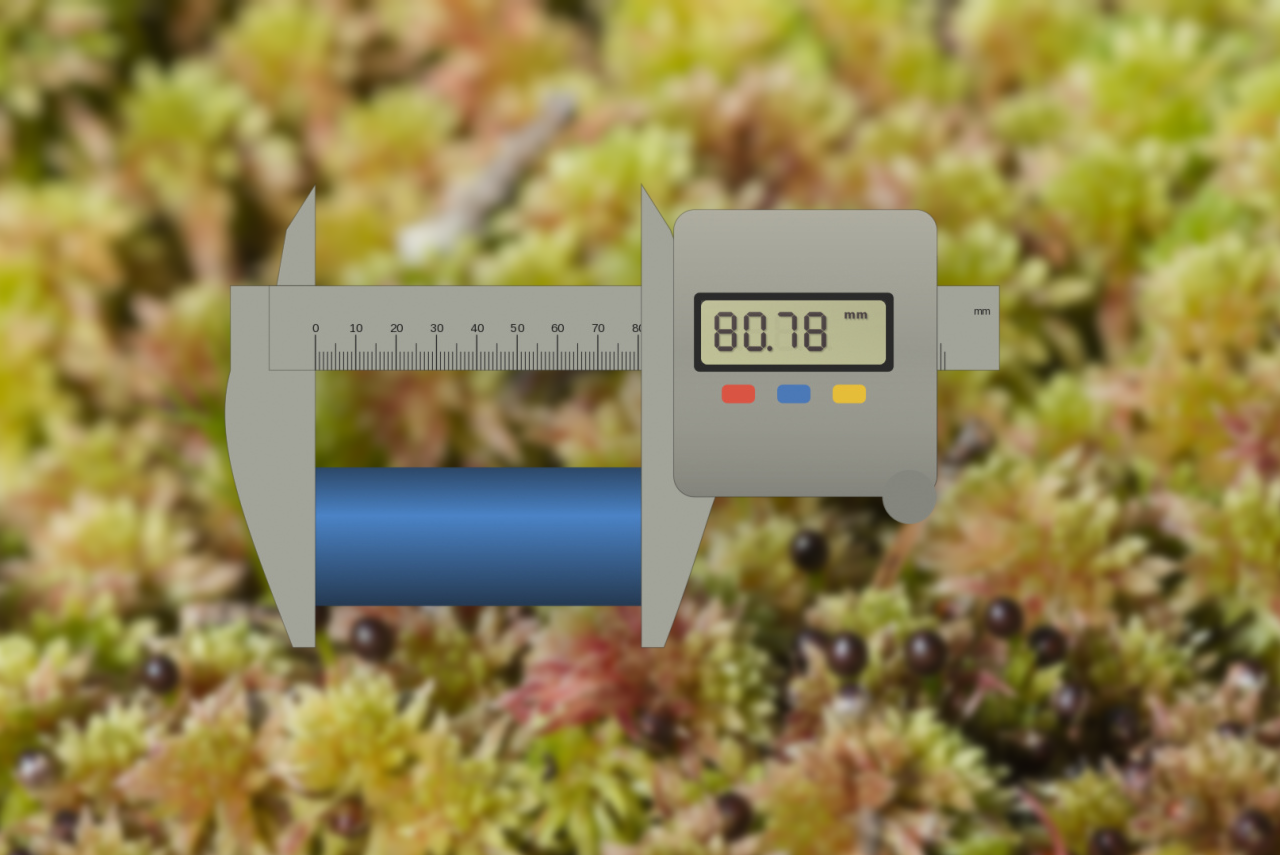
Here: 80.78 mm
